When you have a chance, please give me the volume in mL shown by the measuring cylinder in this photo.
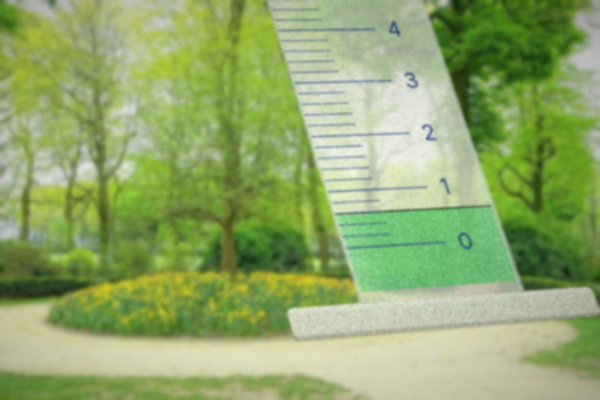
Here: 0.6 mL
